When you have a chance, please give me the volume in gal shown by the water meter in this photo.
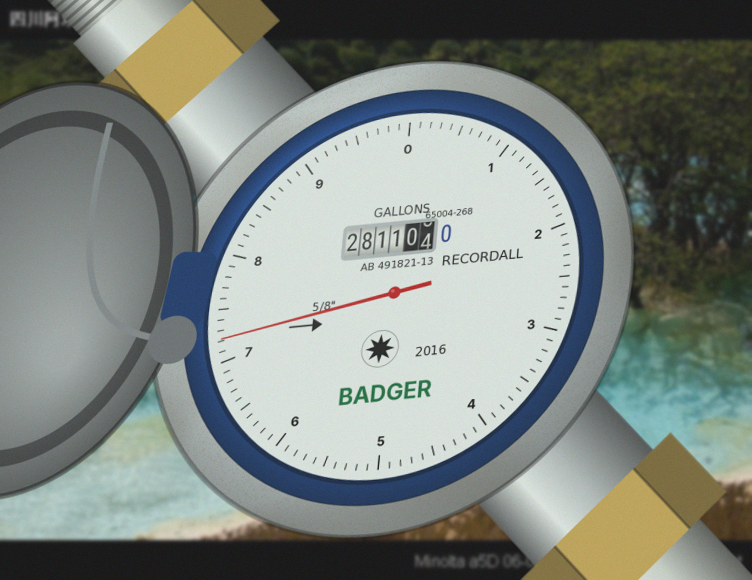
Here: 2811037.2 gal
